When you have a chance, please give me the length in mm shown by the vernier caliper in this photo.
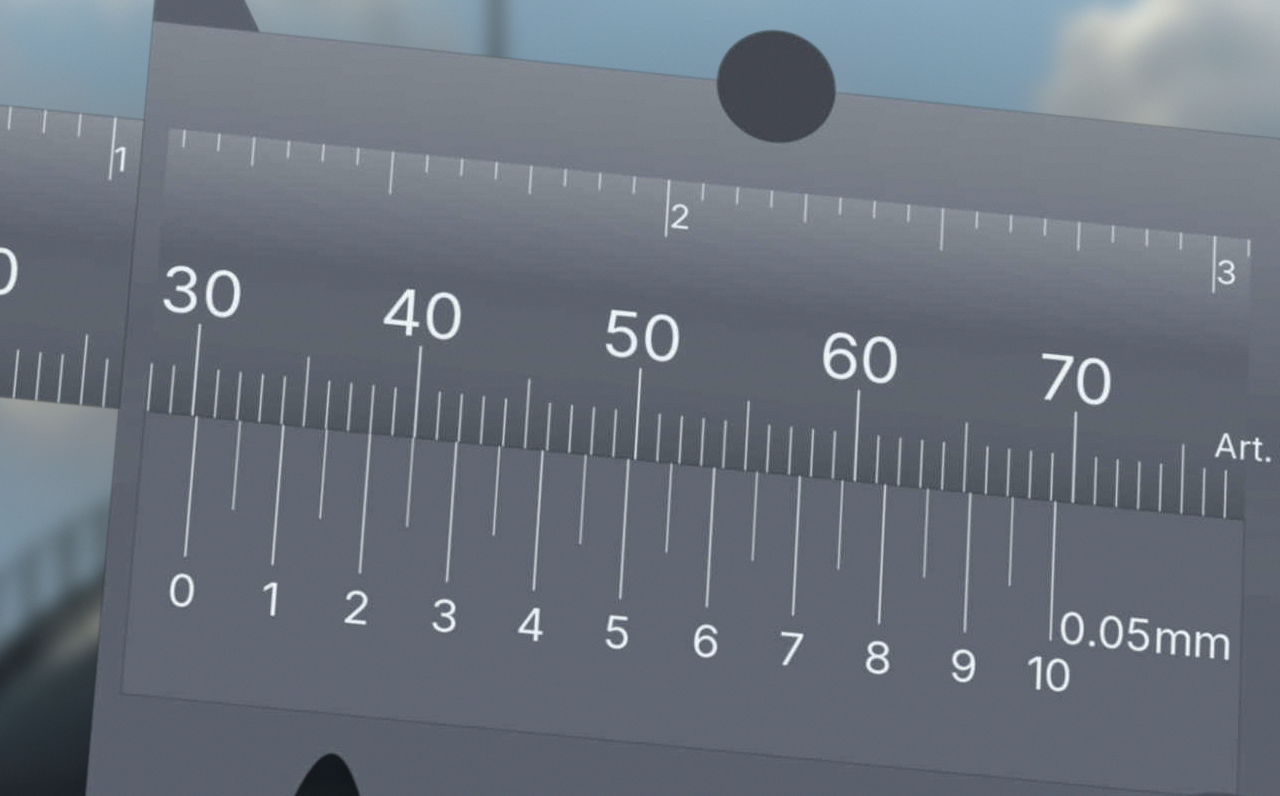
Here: 30.2 mm
